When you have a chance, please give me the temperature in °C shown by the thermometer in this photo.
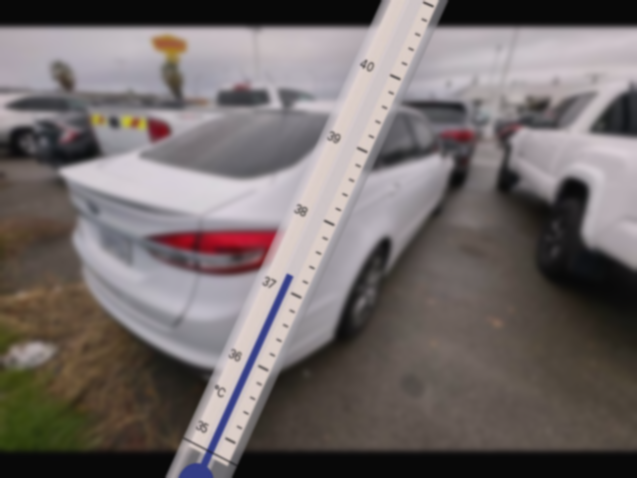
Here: 37.2 °C
